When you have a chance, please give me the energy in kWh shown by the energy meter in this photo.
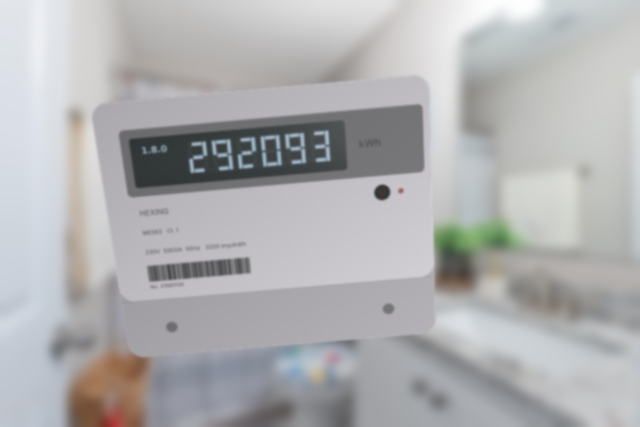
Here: 292093 kWh
